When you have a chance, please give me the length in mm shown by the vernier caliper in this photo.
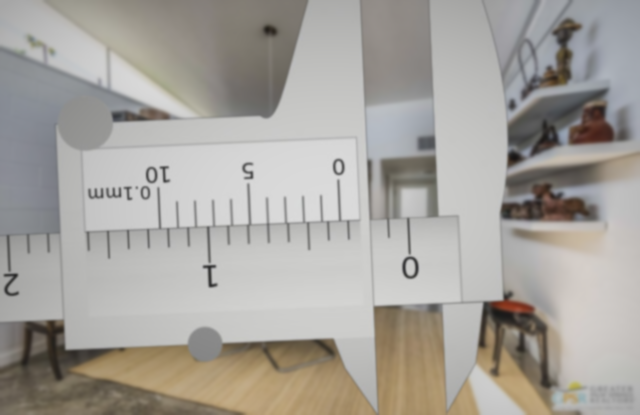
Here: 3.4 mm
